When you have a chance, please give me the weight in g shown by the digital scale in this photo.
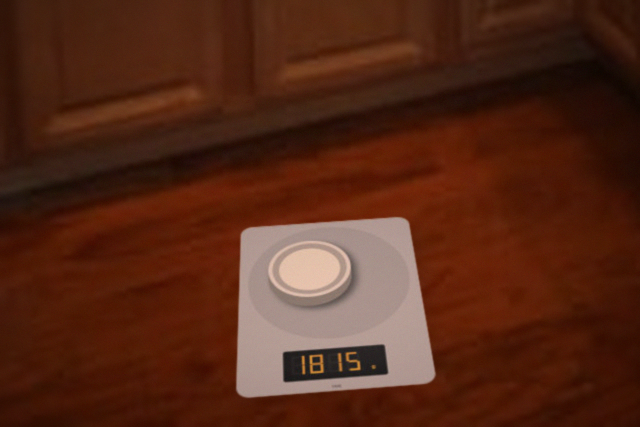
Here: 1815 g
